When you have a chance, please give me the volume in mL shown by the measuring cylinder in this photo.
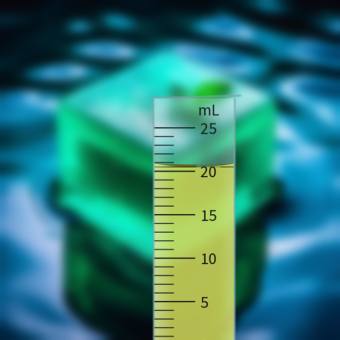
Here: 20.5 mL
